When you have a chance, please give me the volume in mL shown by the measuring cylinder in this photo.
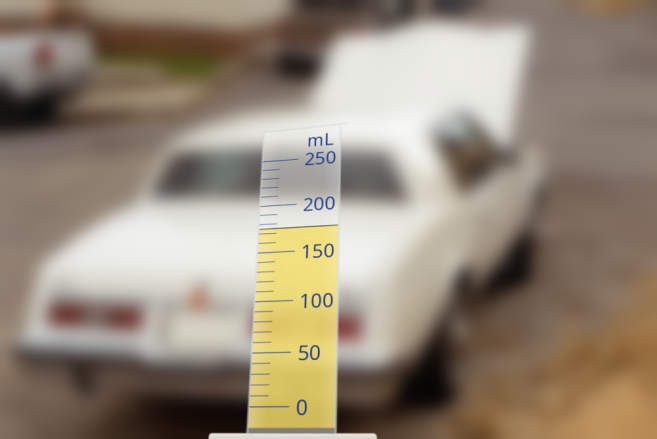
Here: 175 mL
